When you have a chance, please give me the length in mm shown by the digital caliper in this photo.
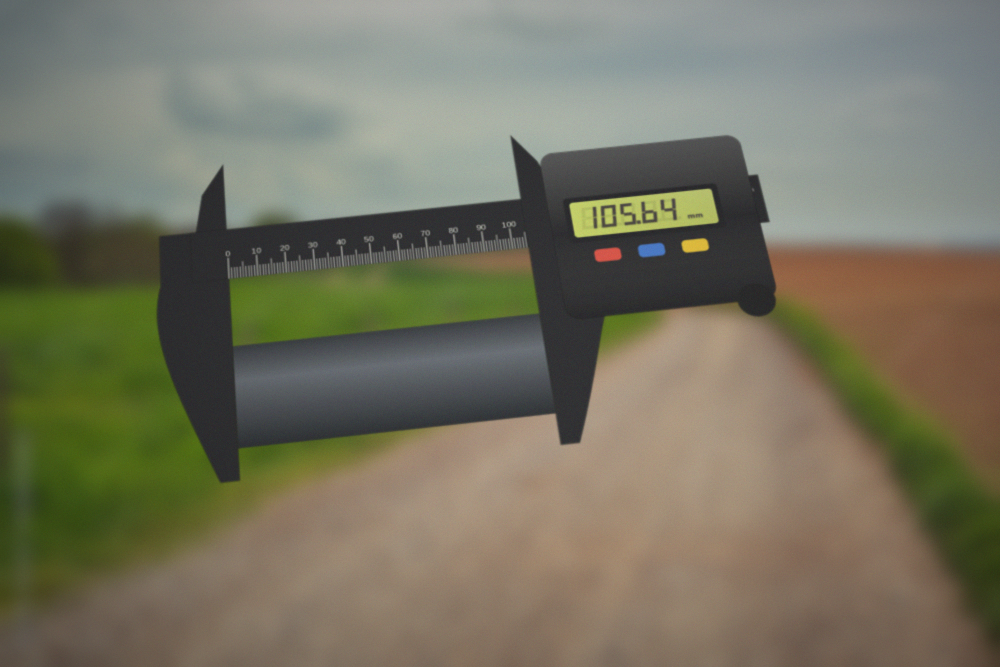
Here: 105.64 mm
